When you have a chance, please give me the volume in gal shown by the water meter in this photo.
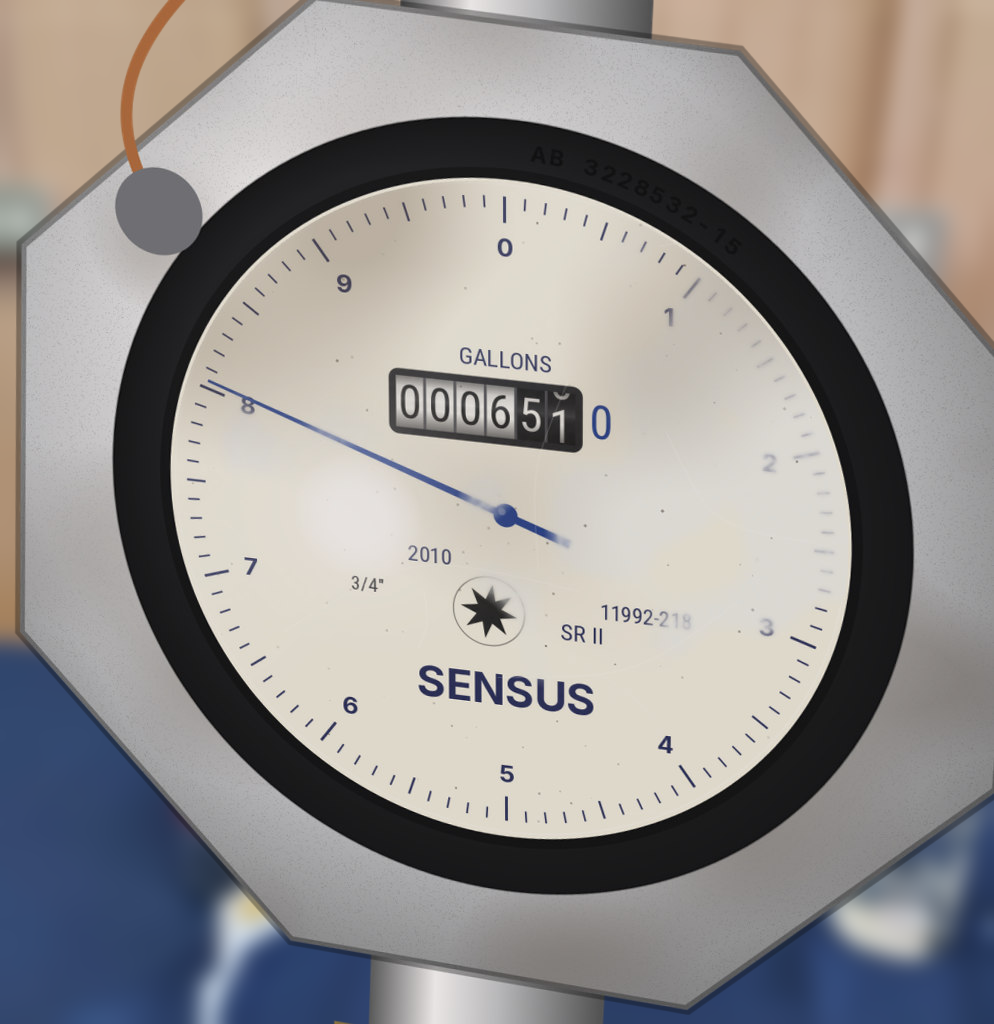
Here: 6508.0 gal
